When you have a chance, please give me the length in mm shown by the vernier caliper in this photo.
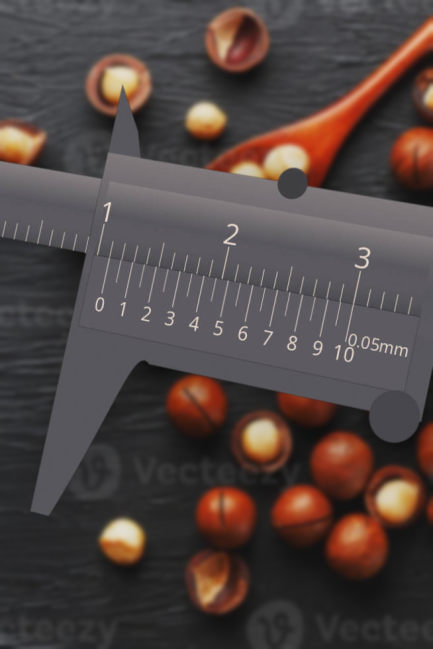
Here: 11.0 mm
